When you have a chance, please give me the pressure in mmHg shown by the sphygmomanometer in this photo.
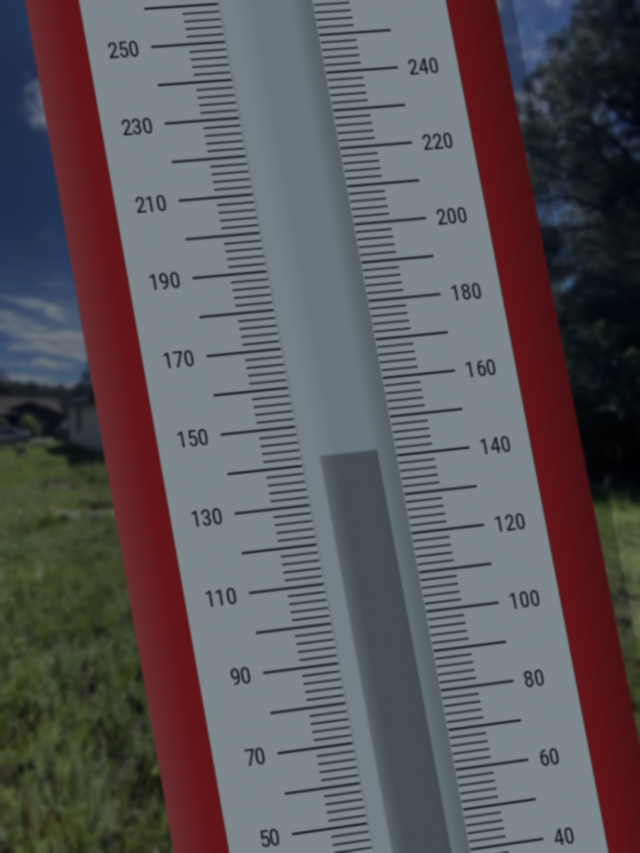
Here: 142 mmHg
